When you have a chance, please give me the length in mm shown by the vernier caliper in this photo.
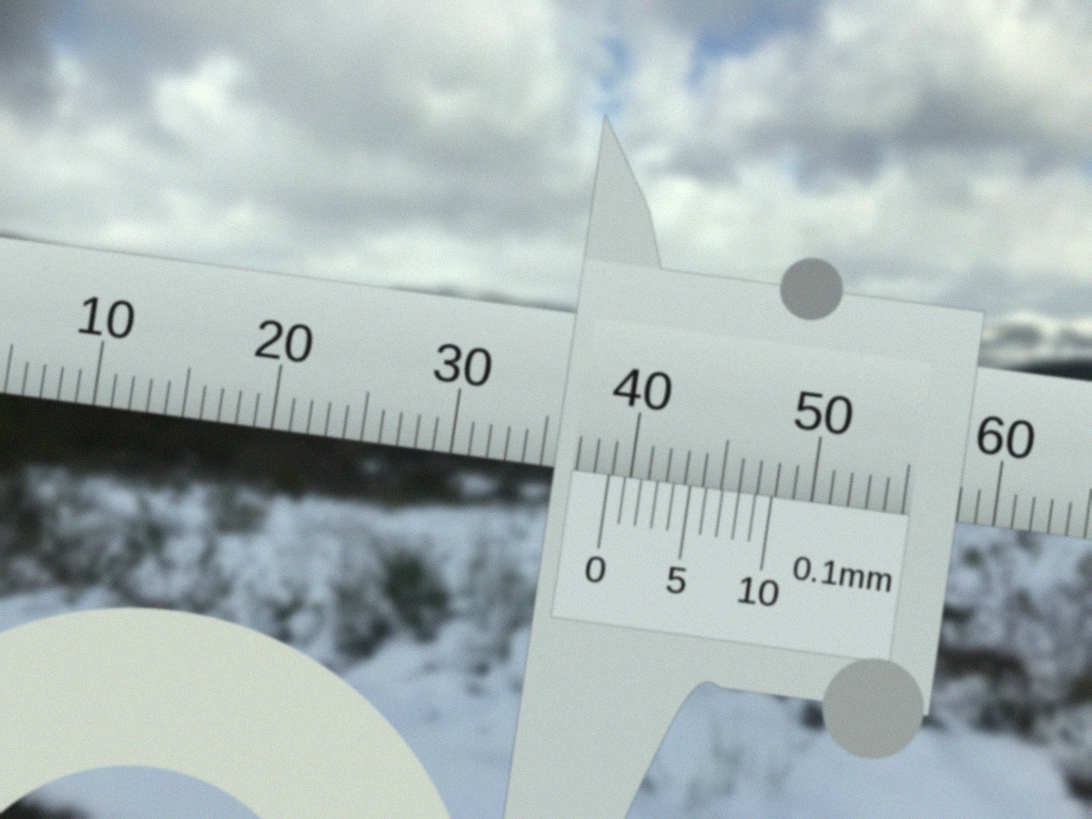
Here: 38.8 mm
